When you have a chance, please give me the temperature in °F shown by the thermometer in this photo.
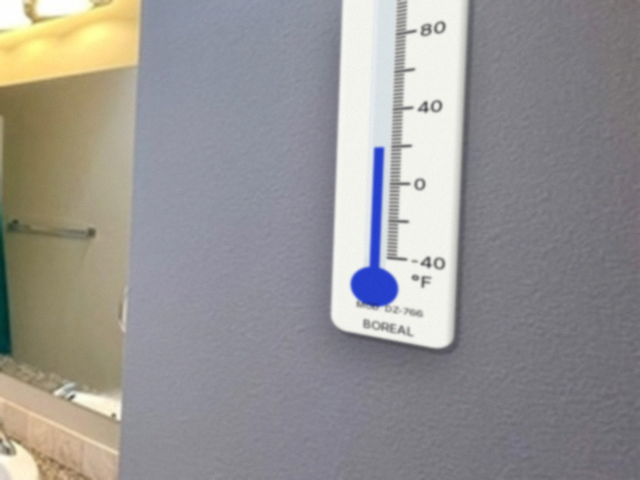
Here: 20 °F
